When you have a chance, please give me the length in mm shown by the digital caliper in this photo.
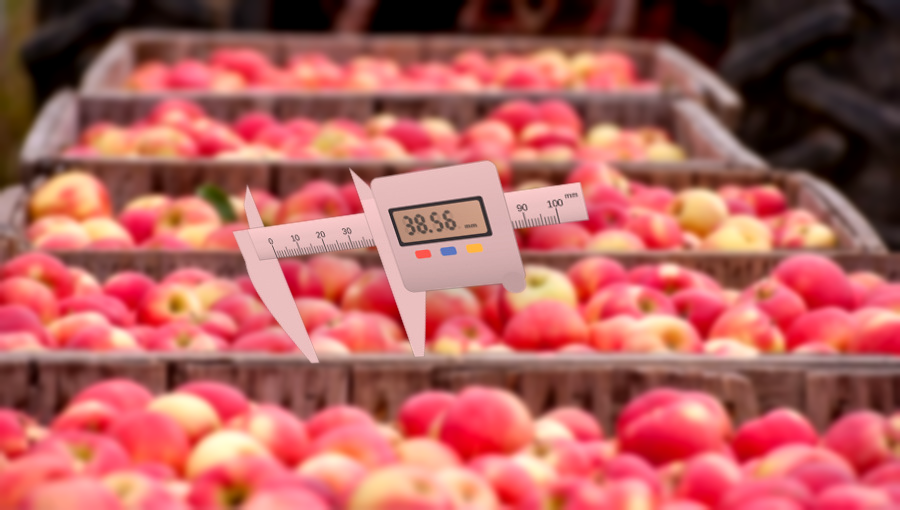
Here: 38.56 mm
